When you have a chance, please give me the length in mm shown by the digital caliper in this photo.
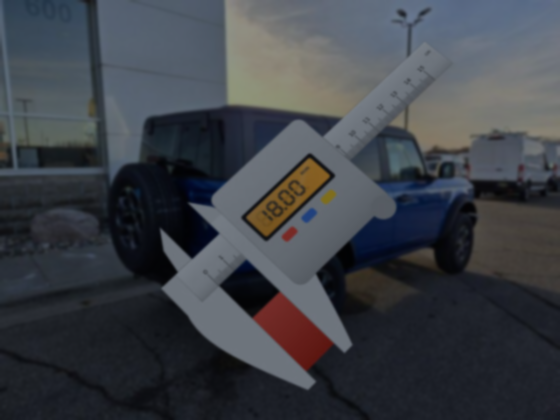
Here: 18.00 mm
